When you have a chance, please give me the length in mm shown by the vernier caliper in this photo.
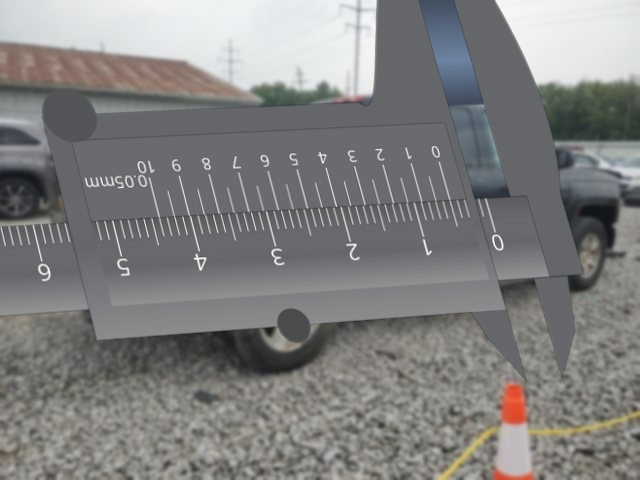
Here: 5.0 mm
